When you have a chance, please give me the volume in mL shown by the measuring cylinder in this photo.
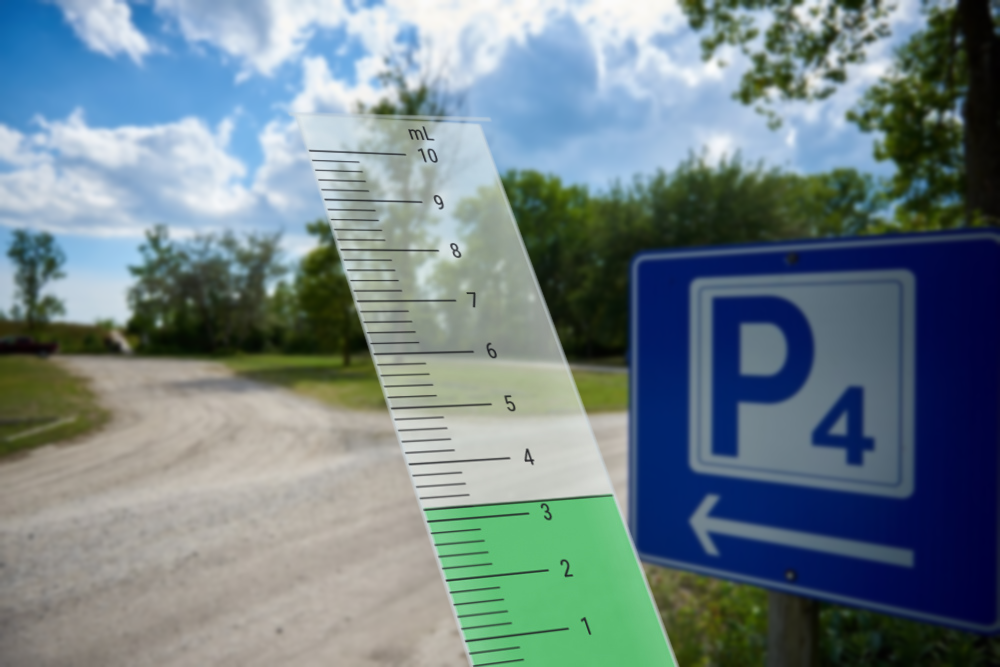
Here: 3.2 mL
